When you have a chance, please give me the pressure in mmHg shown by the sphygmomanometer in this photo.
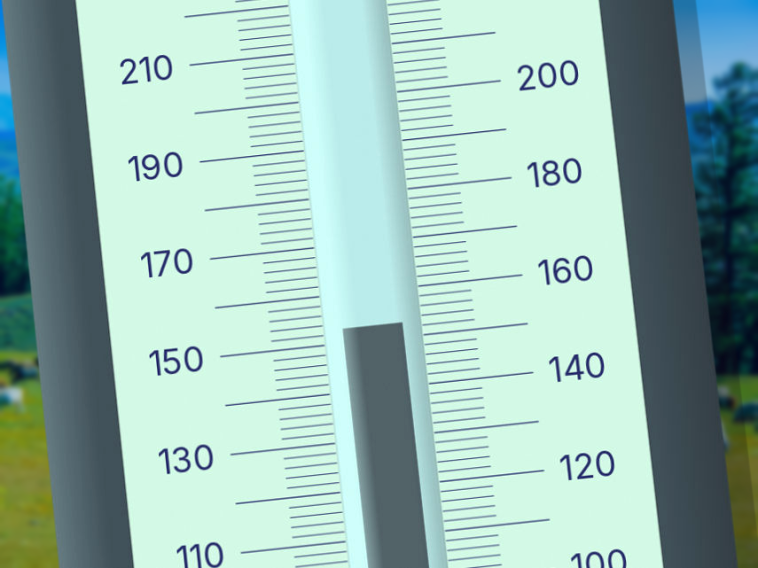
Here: 153 mmHg
